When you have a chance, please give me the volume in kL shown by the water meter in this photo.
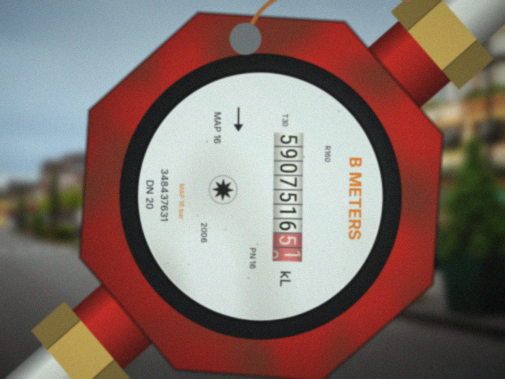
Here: 5907516.51 kL
